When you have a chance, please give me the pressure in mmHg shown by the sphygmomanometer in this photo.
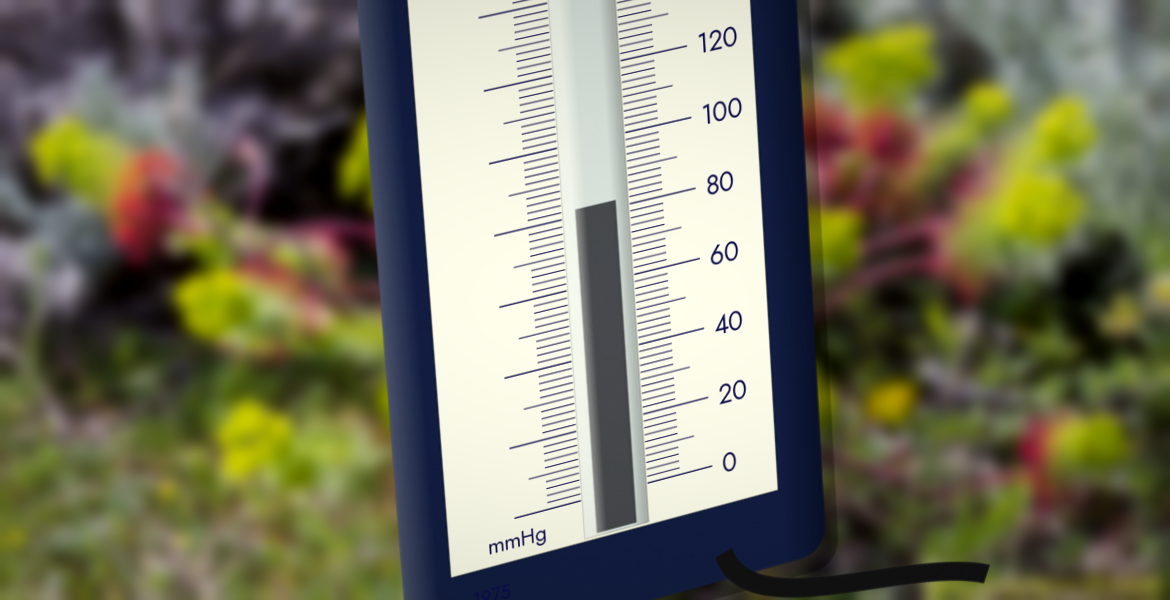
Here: 82 mmHg
